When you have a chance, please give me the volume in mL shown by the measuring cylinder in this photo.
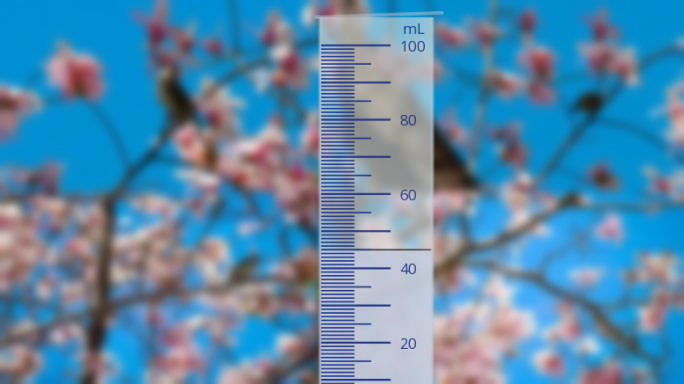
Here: 45 mL
